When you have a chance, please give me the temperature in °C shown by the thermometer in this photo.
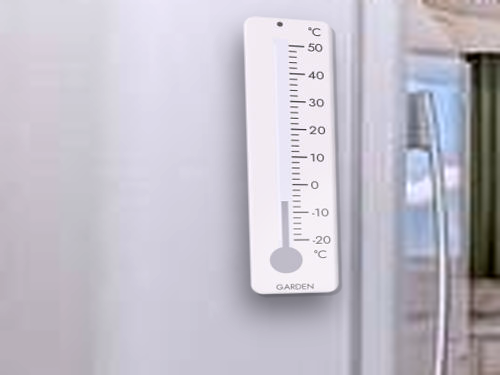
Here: -6 °C
